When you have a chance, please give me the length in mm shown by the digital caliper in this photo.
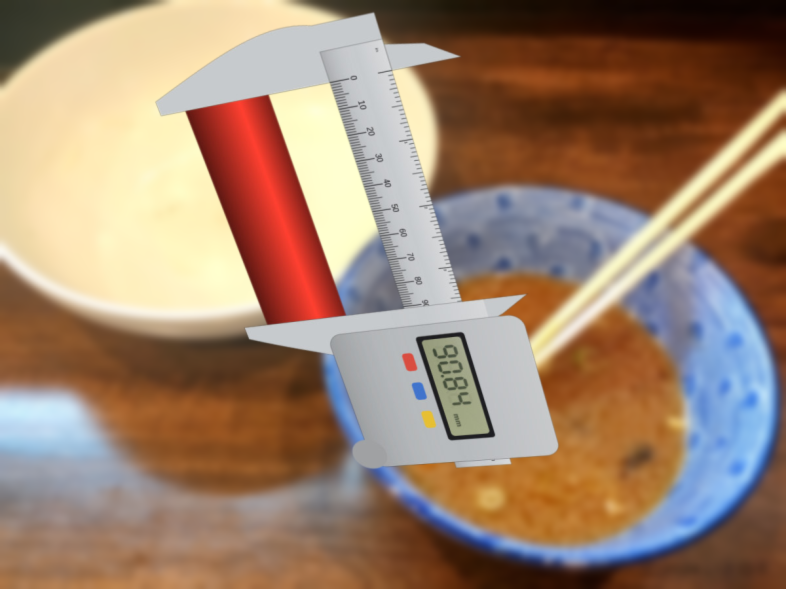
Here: 90.84 mm
